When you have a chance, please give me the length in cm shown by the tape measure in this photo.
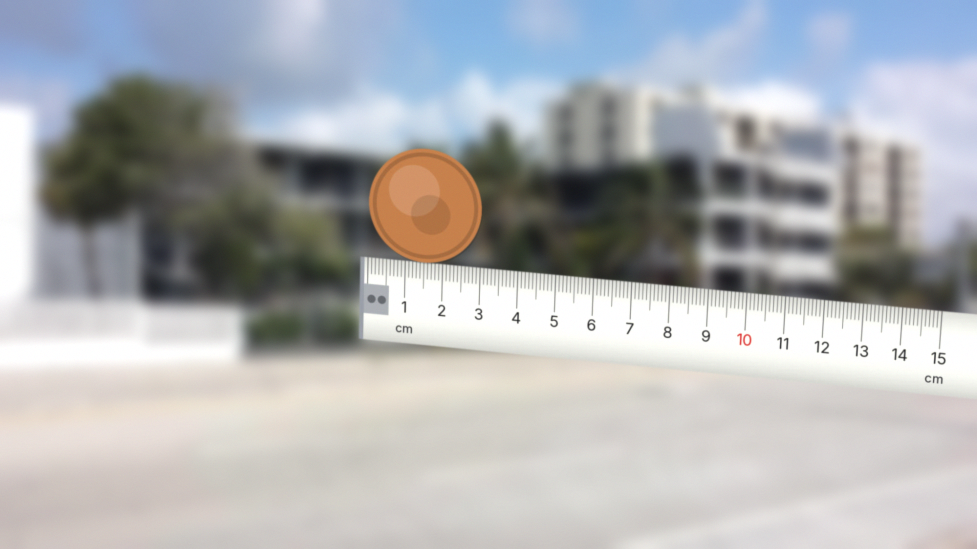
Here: 3 cm
